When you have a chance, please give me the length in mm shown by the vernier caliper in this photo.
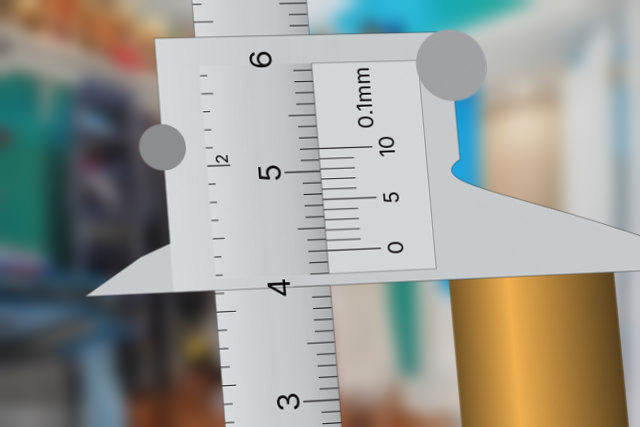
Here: 43.0 mm
